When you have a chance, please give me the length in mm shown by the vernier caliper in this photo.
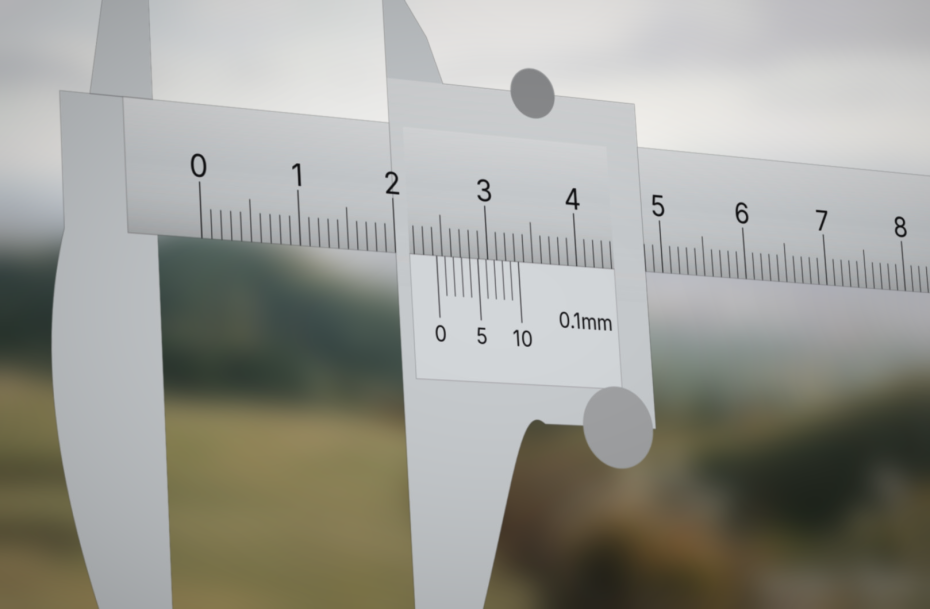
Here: 24.4 mm
